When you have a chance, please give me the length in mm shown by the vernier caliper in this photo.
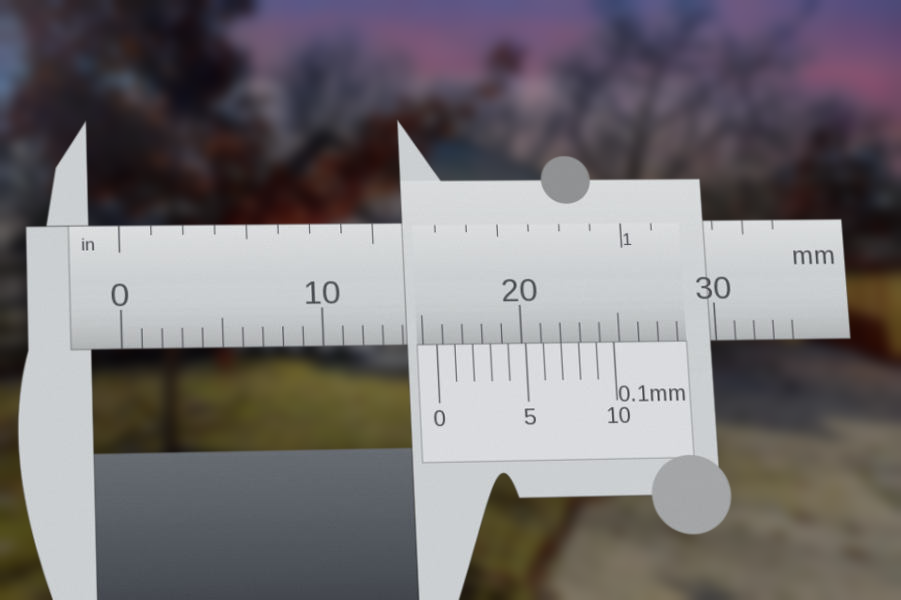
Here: 15.7 mm
